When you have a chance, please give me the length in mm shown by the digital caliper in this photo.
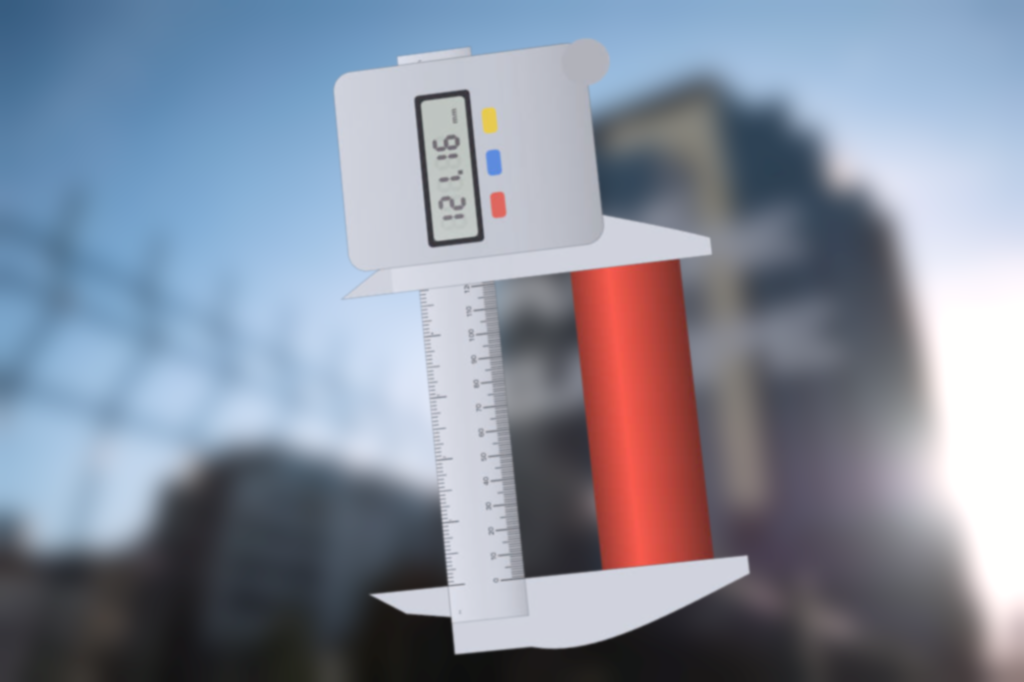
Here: 121.16 mm
